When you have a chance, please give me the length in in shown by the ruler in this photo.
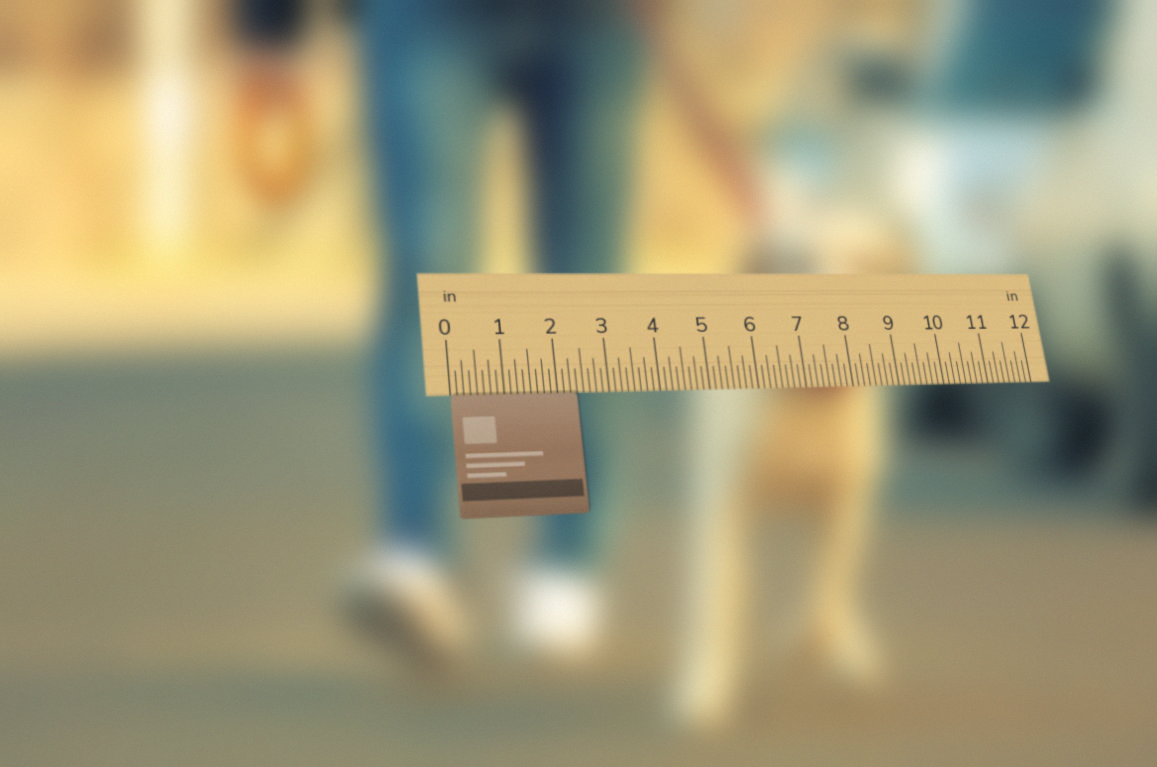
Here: 2.375 in
